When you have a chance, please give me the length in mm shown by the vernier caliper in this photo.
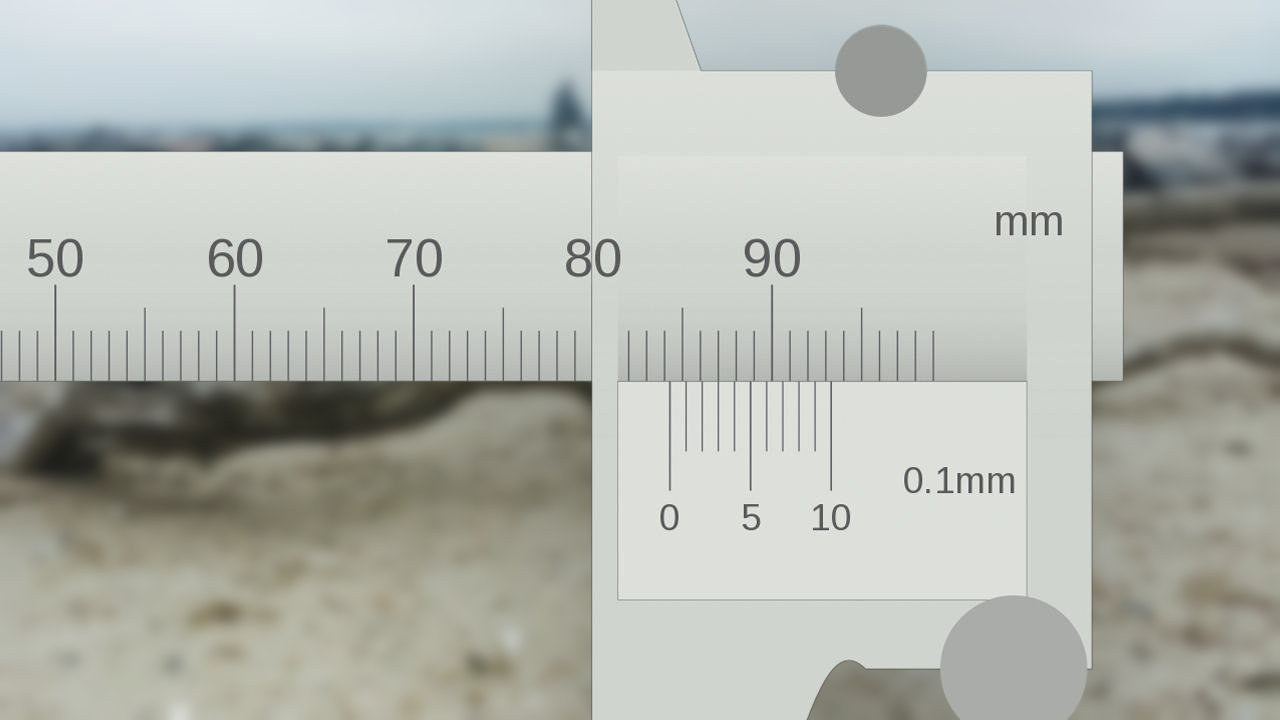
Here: 84.3 mm
